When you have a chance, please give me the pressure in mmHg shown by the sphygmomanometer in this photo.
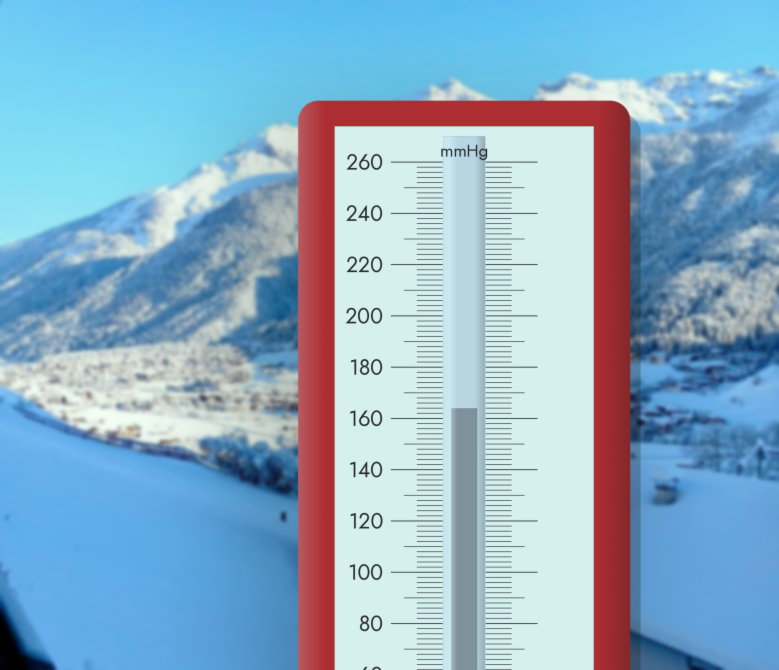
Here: 164 mmHg
